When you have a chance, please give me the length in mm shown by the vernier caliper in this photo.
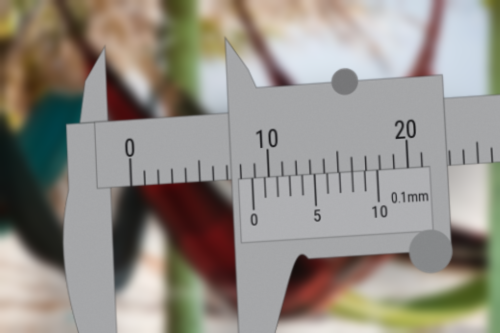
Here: 8.8 mm
